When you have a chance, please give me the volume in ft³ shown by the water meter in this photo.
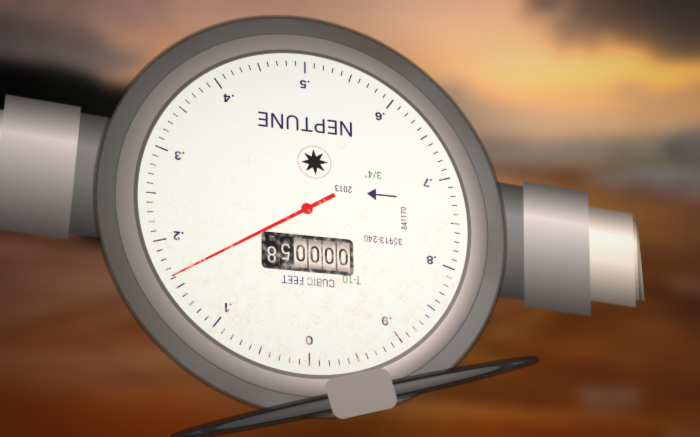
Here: 58.16 ft³
